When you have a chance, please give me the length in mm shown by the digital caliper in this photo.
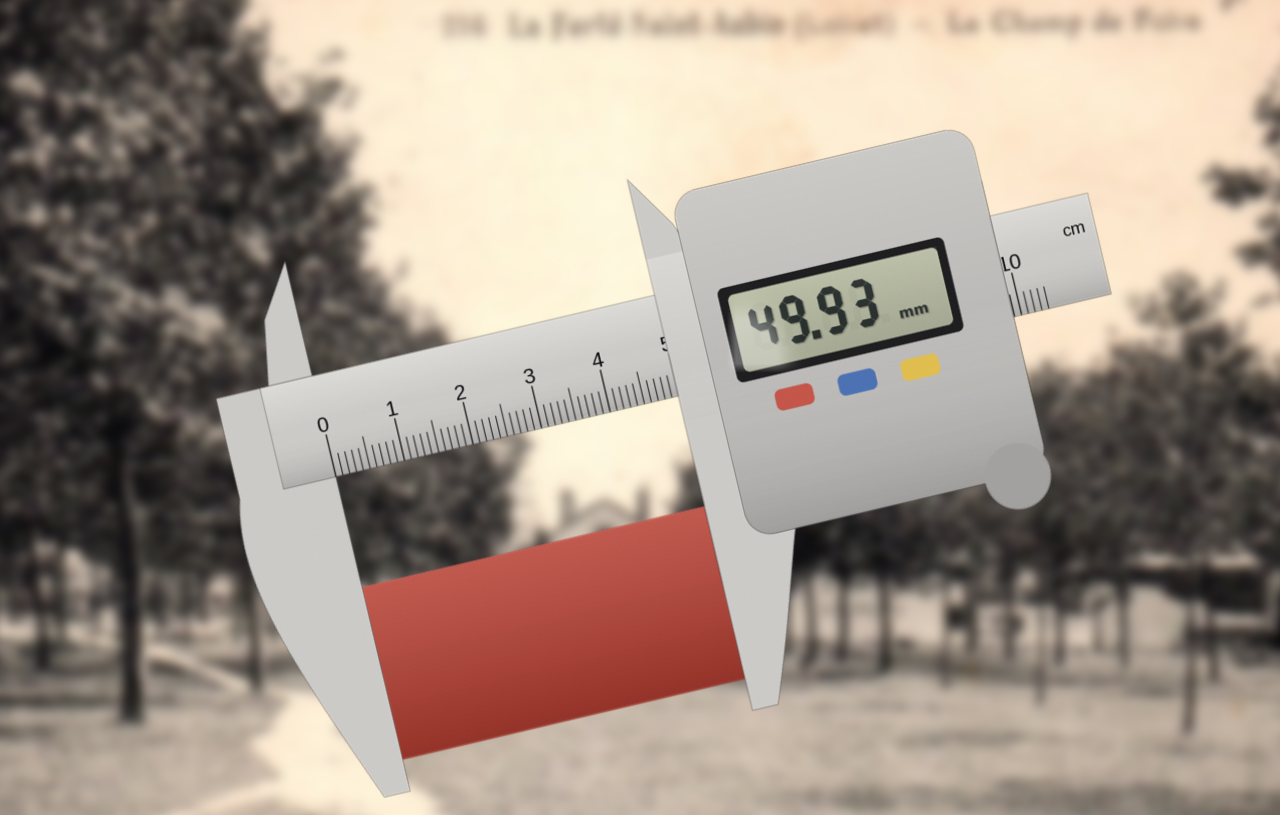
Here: 49.93 mm
